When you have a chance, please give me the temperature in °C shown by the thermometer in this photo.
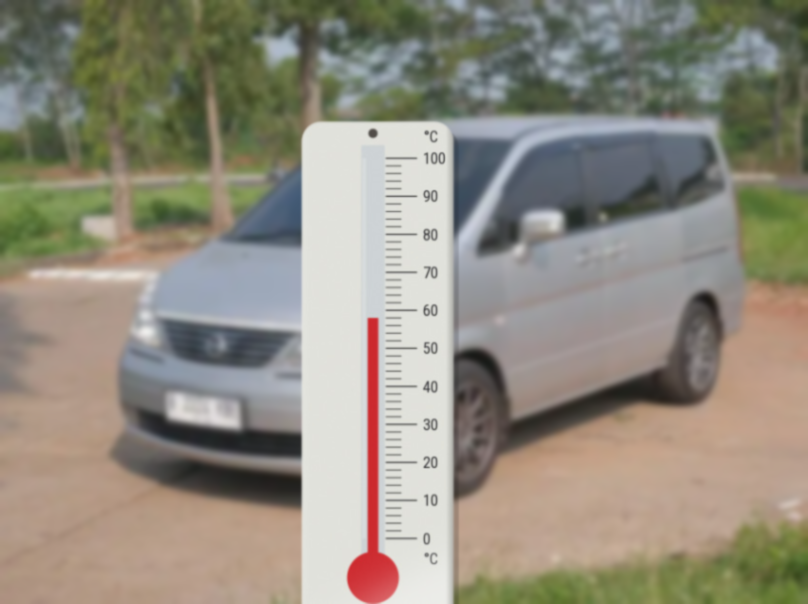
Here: 58 °C
